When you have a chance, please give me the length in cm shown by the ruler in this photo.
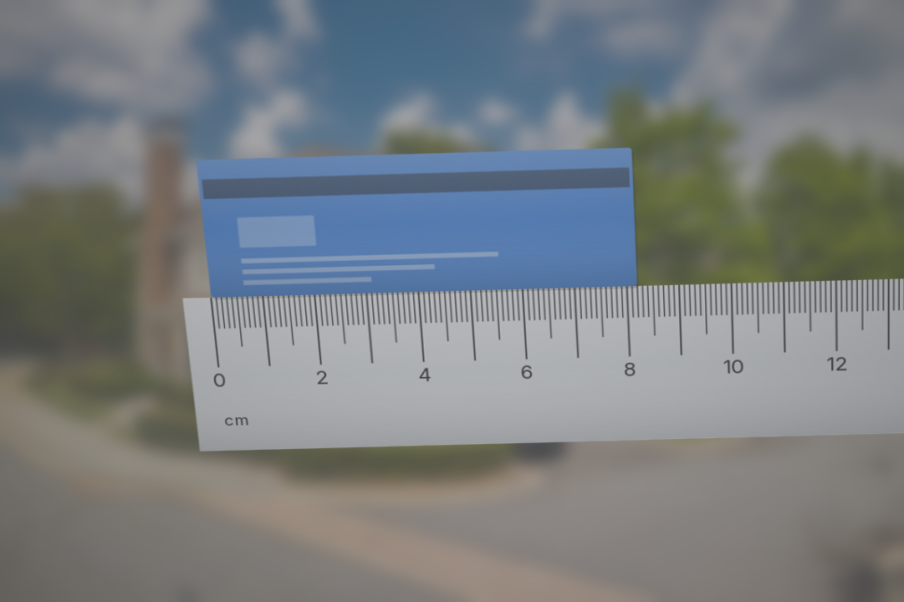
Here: 8.2 cm
